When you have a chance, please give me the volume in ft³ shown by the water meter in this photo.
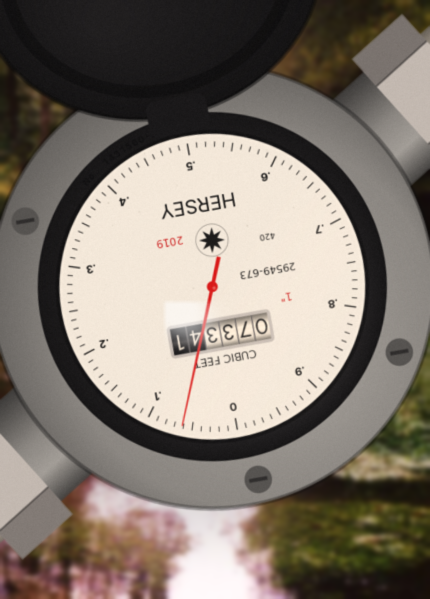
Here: 73341.06 ft³
